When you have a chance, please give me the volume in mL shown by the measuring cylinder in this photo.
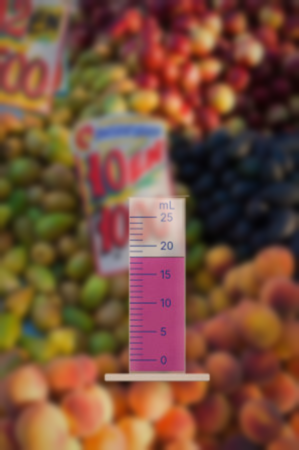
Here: 18 mL
